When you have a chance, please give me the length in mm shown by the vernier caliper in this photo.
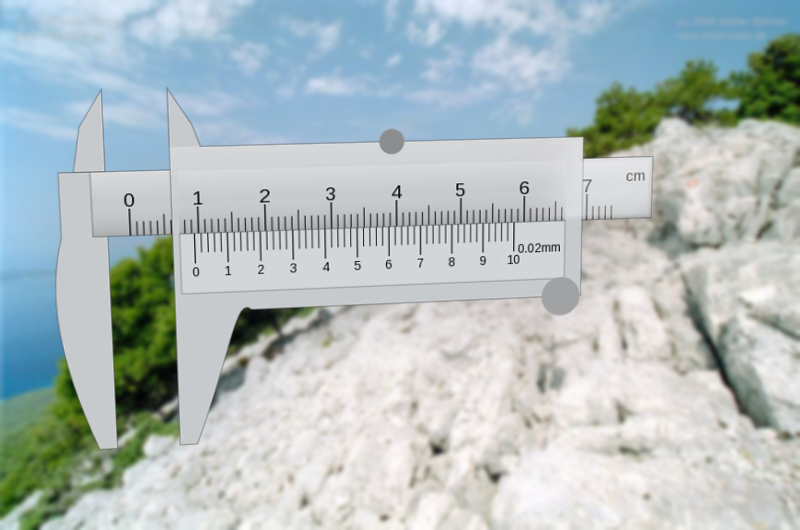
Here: 9.4 mm
